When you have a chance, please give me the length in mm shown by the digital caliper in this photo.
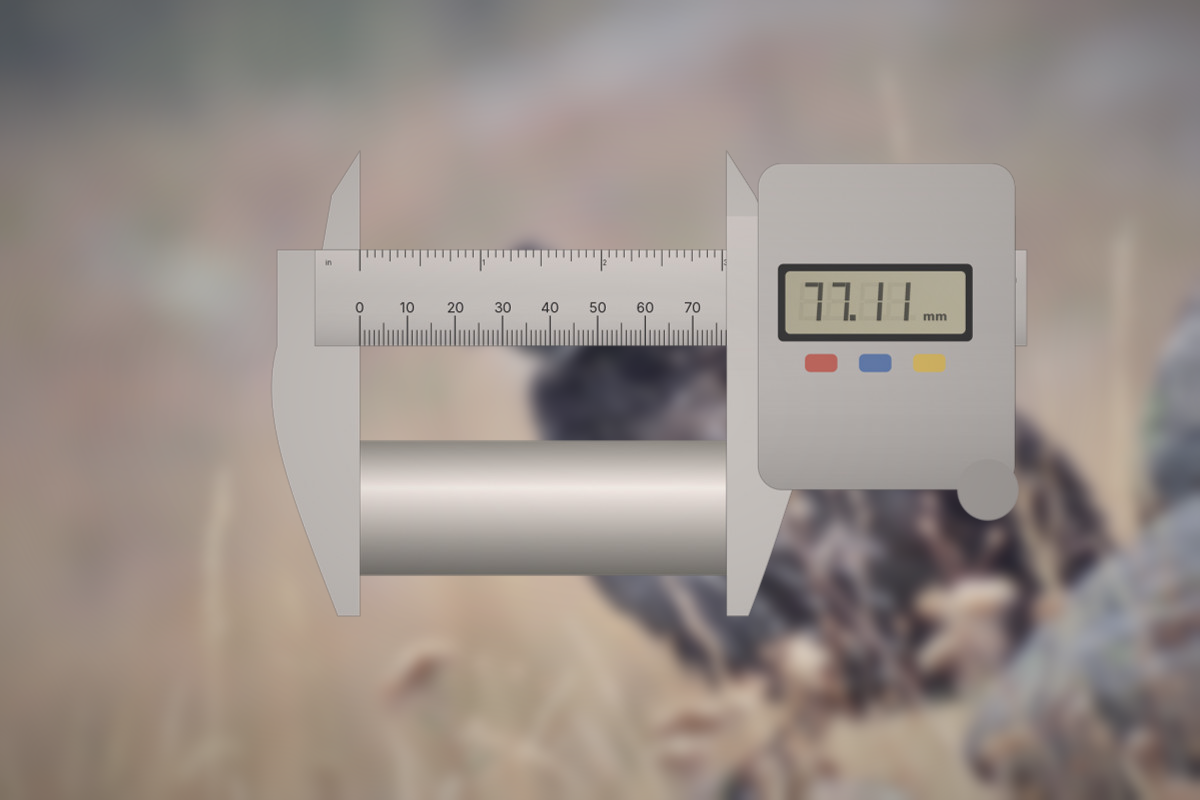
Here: 77.11 mm
